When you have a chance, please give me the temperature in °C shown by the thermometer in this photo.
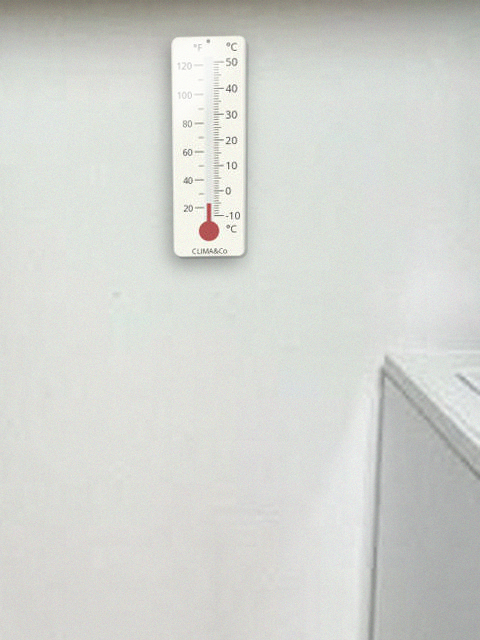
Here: -5 °C
